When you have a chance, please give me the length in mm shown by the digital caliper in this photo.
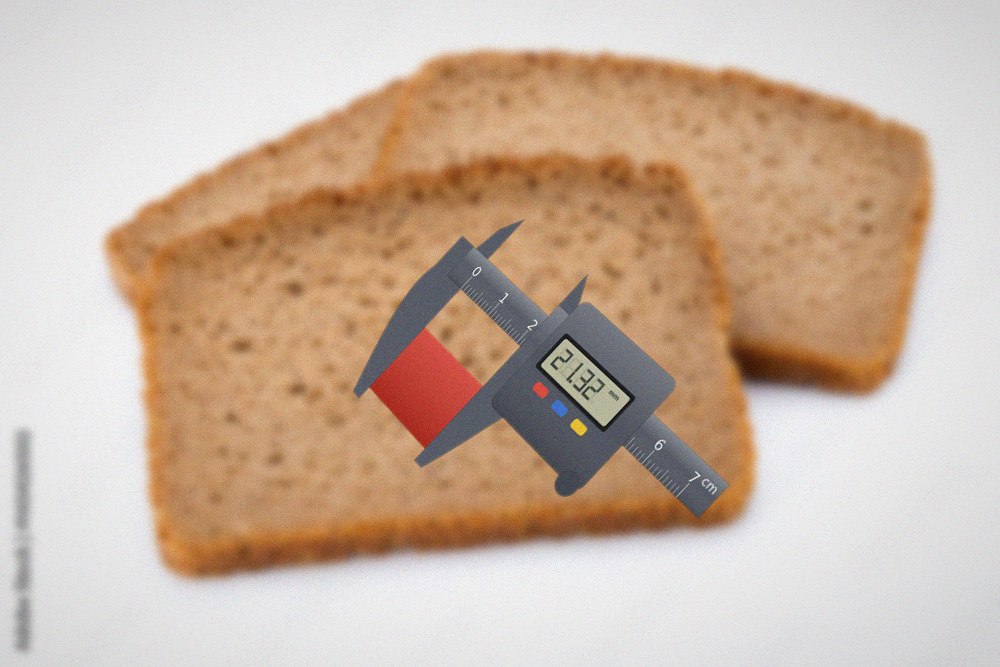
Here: 21.32 mm
